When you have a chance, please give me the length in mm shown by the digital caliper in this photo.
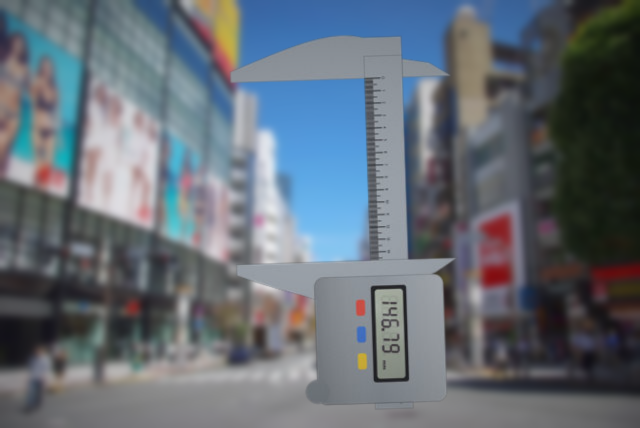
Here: 146.79 mm
